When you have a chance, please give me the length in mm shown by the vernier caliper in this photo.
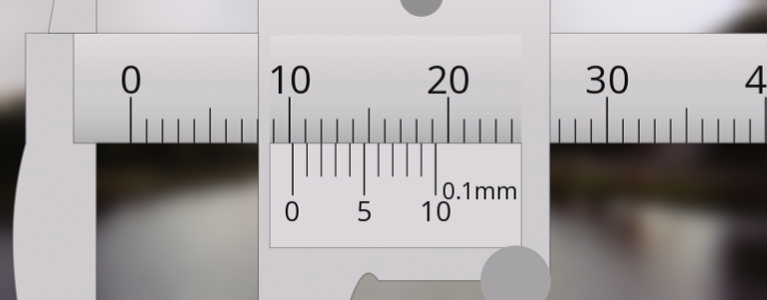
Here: 10.2 mm
